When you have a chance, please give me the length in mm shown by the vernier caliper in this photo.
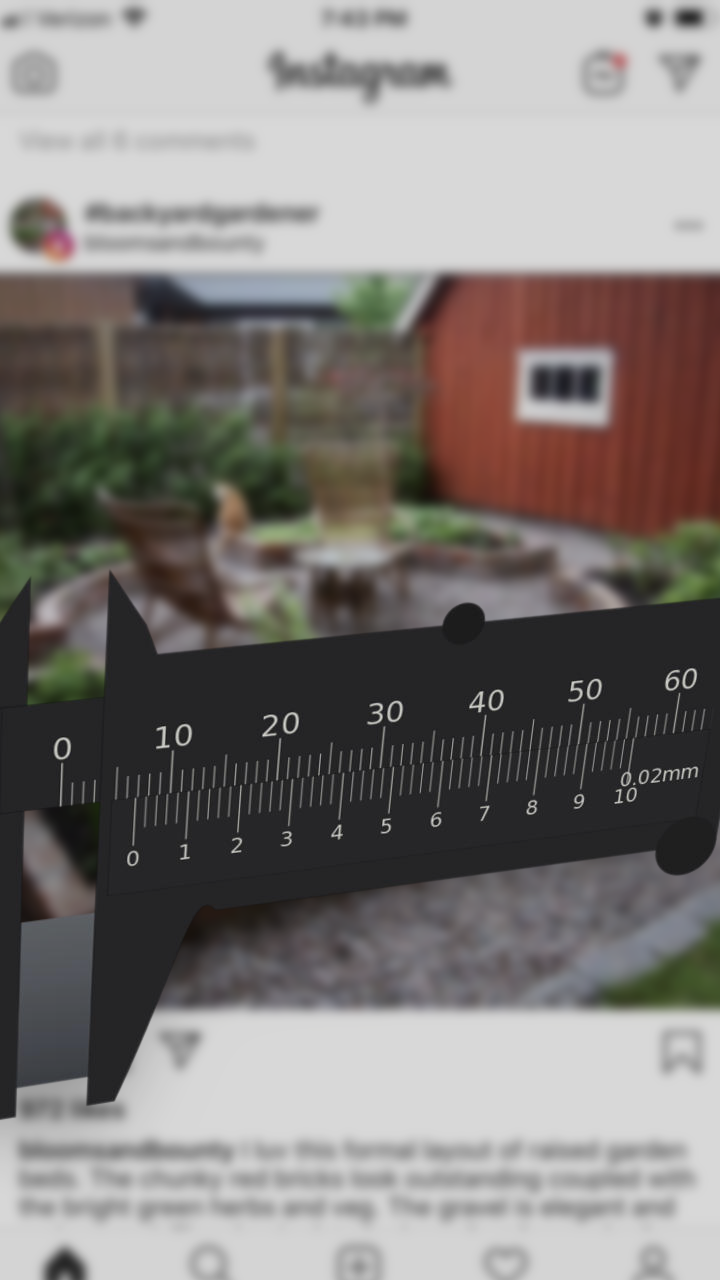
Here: 6.8 mm
